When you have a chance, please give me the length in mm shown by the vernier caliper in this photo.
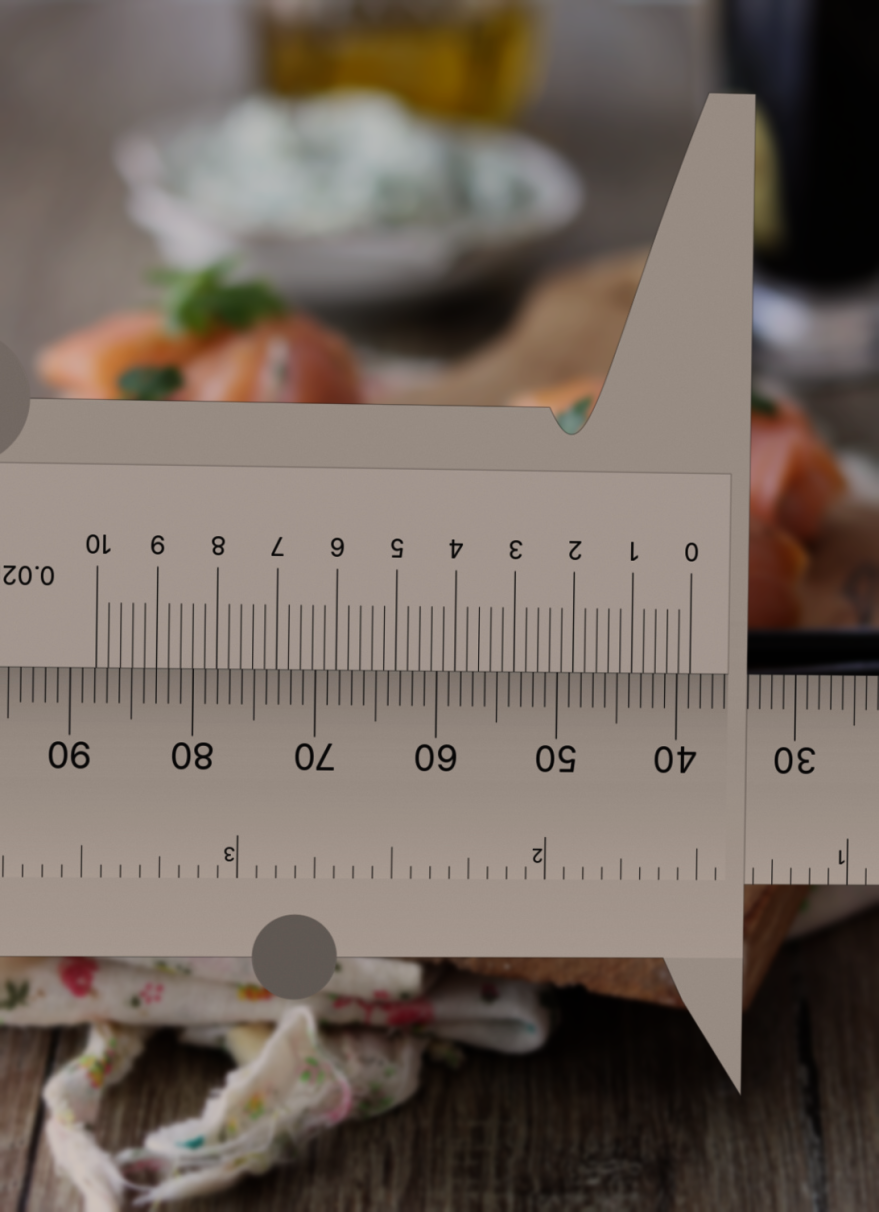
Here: 38.9 mm
